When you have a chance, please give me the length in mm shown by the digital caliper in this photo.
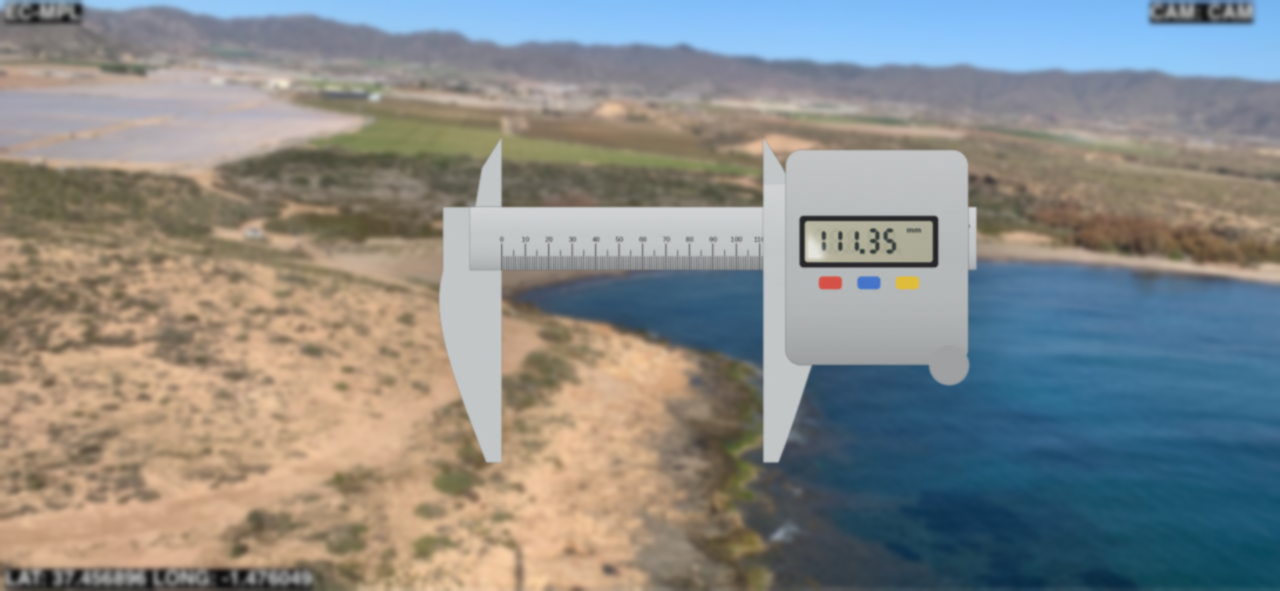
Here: 111.35 mm
